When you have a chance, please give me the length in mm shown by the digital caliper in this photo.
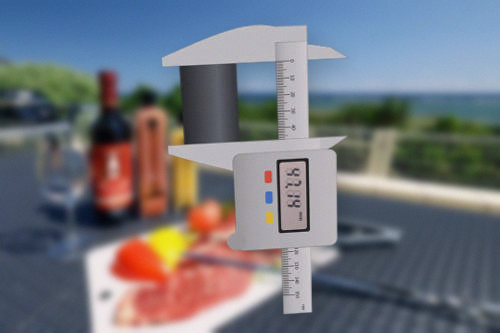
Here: 47.14 mm
